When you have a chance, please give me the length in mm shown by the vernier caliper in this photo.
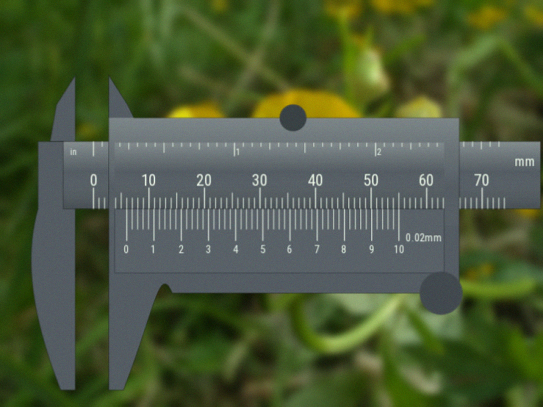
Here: 6.0 mm
